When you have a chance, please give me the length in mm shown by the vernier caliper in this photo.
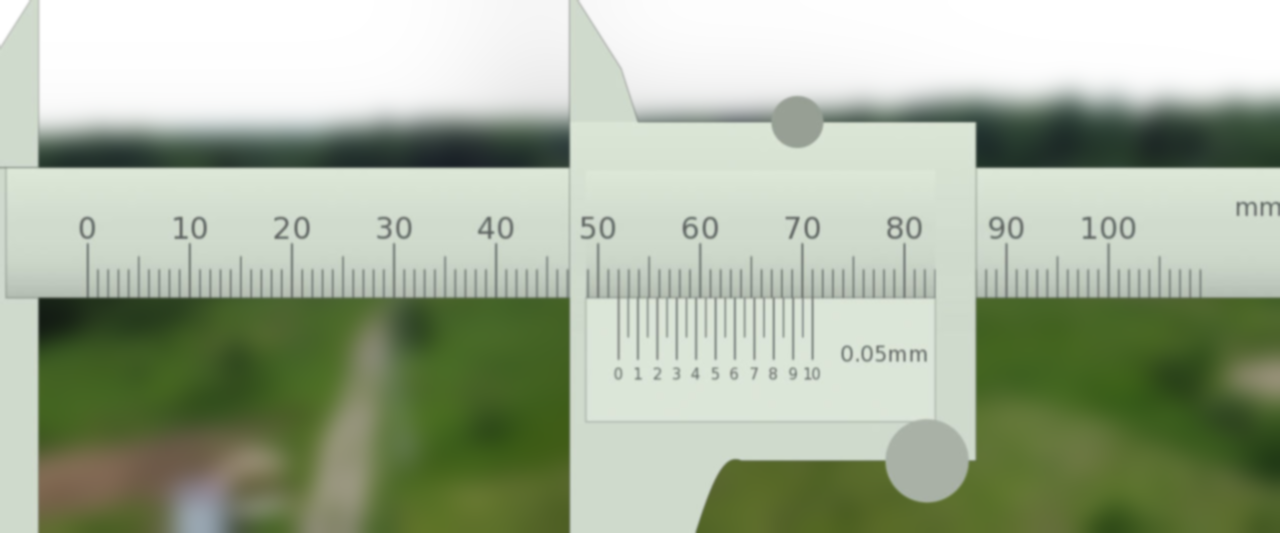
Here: 52.0 mm
